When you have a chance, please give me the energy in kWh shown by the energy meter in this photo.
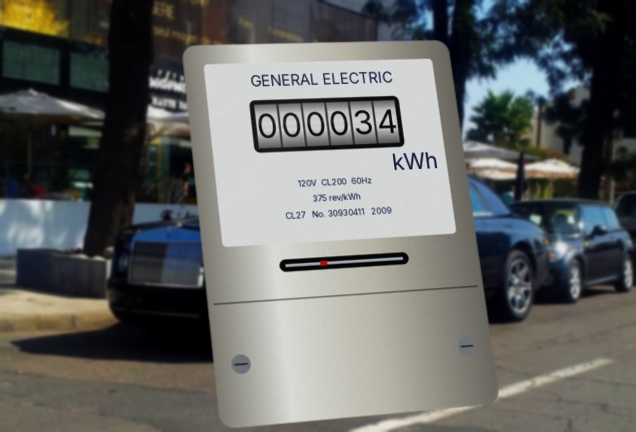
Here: 34 kWh
